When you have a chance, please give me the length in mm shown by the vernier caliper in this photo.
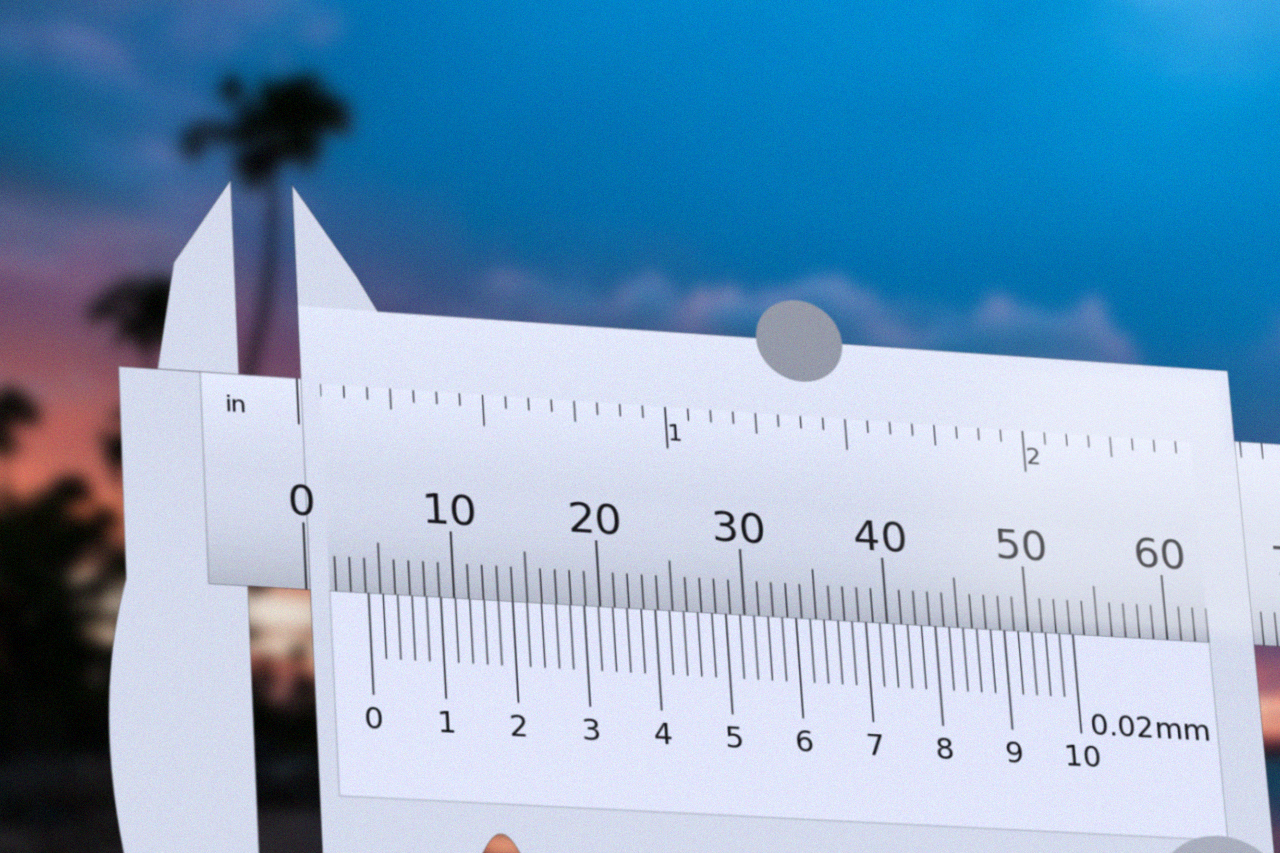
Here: 4.2 mm
